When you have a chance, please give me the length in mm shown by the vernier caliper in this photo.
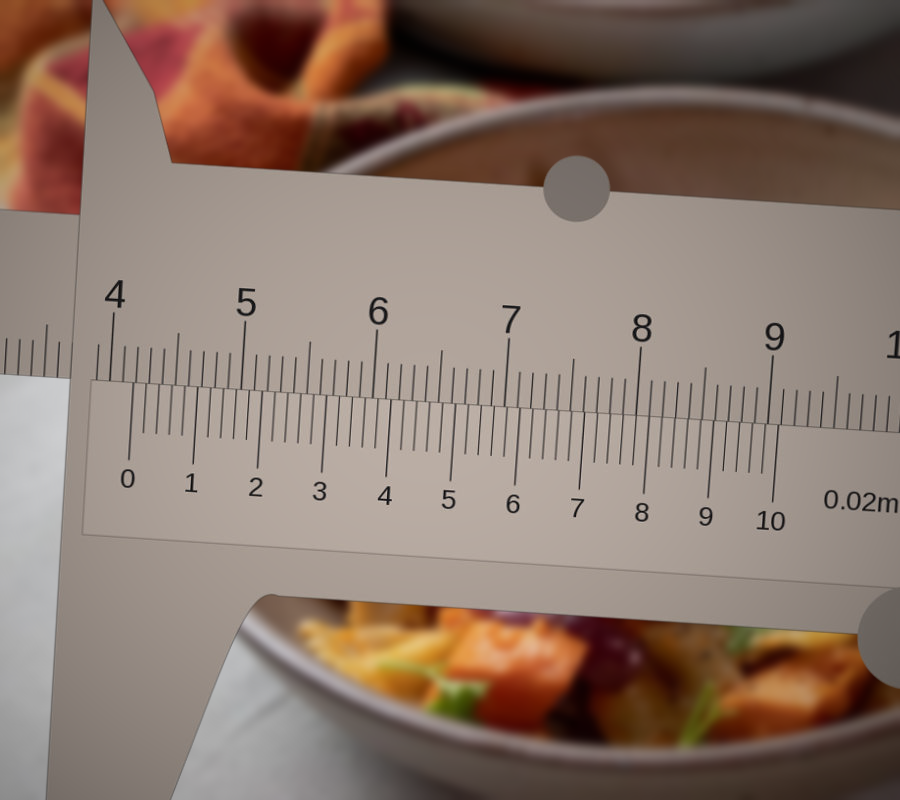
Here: 41.8 mm
